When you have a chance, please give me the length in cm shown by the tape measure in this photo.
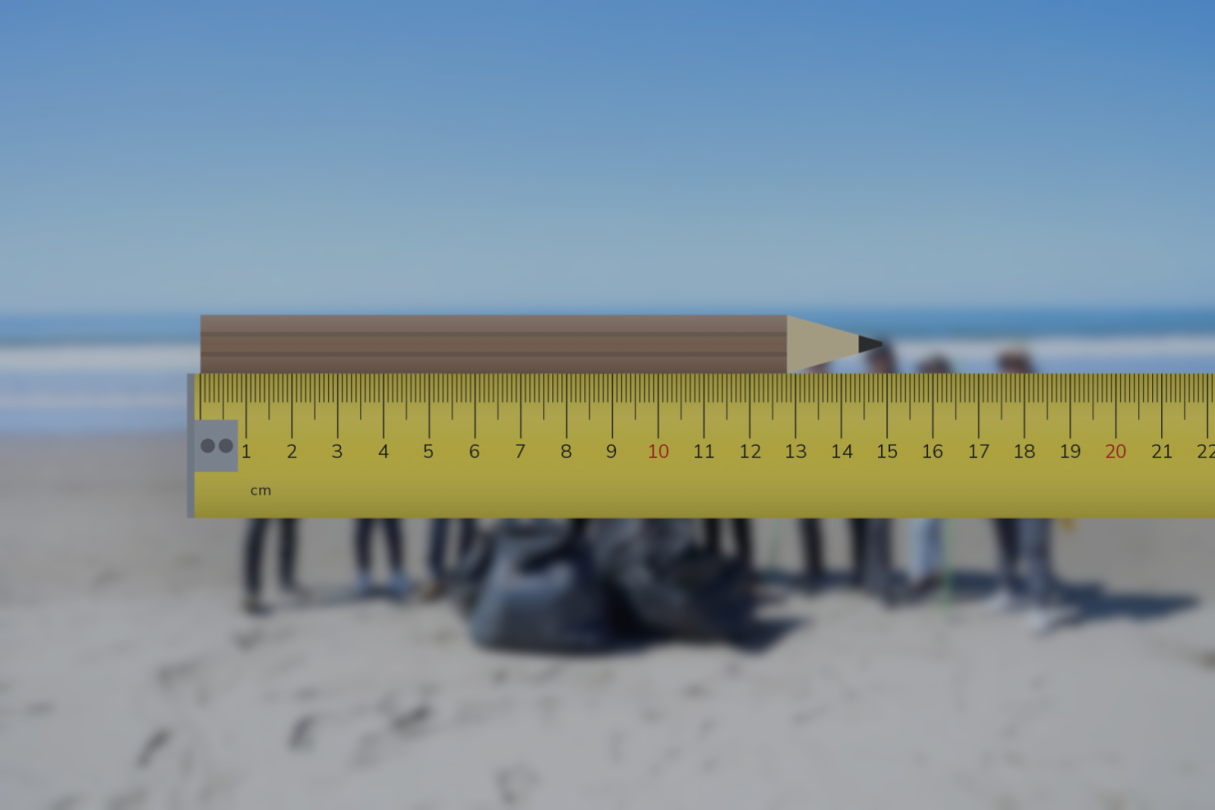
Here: 14.9 cm
